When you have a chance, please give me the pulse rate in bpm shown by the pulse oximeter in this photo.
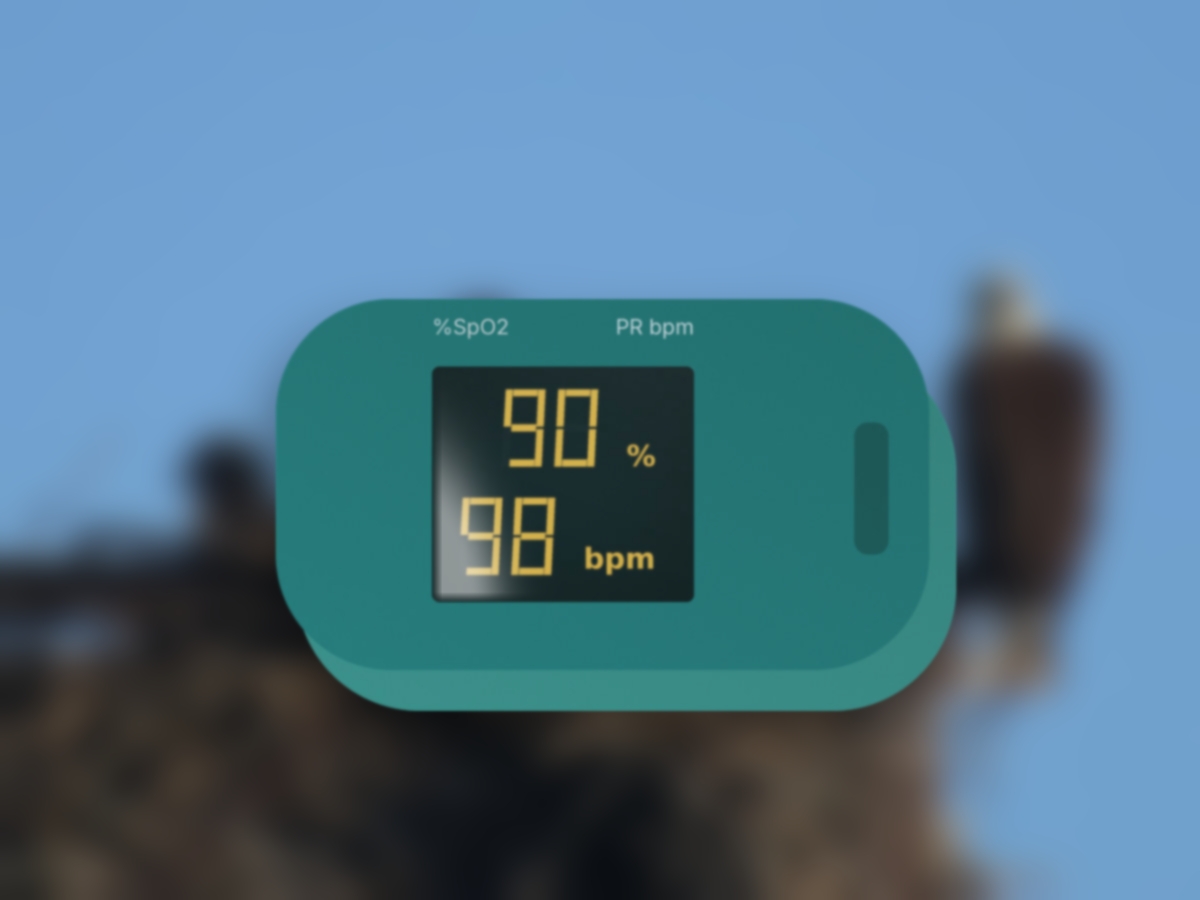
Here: 98 bpm
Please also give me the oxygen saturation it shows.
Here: 90 %
